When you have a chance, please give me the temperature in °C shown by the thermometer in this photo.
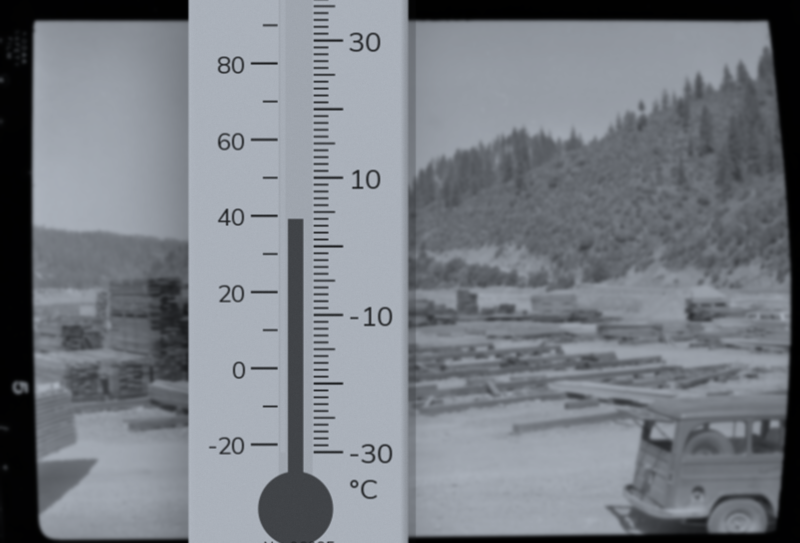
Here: 4 °C
